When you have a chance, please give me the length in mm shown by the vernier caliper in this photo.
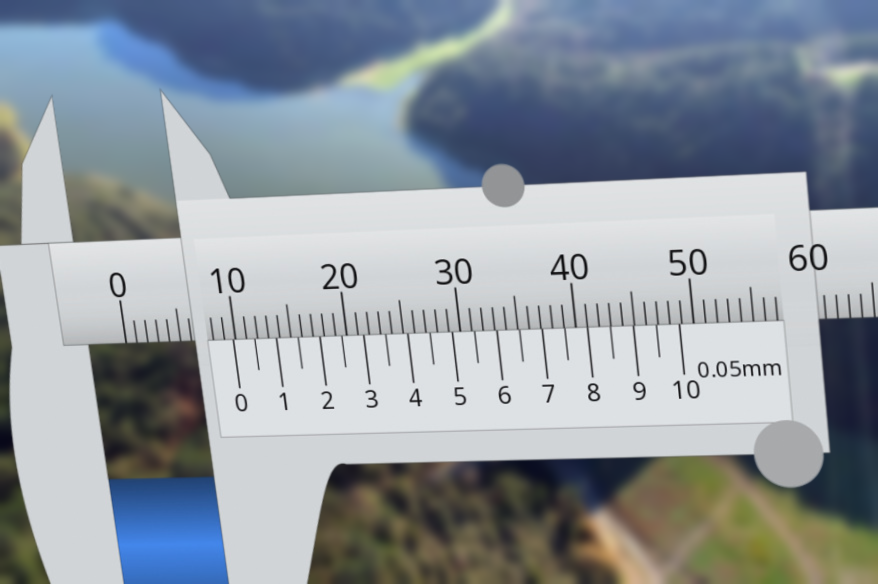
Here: 9.8 mm
